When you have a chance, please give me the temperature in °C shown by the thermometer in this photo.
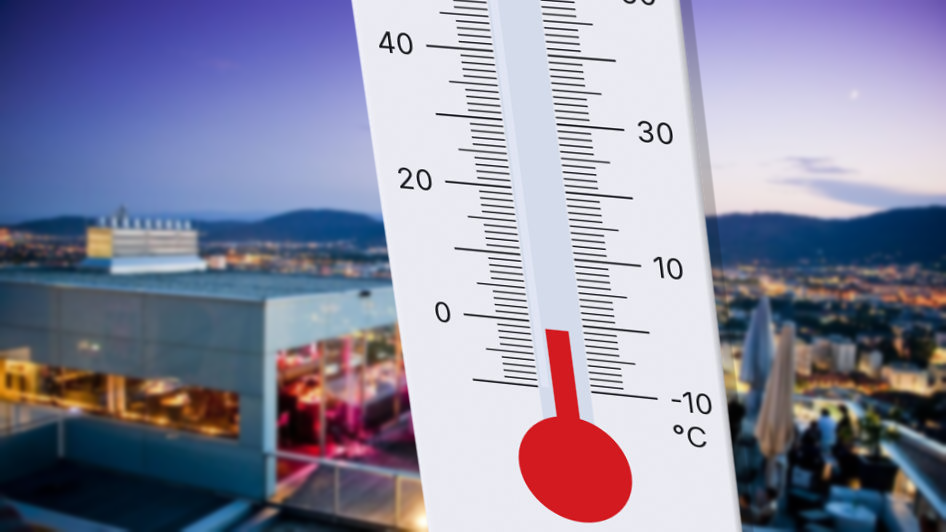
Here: -1 °C
